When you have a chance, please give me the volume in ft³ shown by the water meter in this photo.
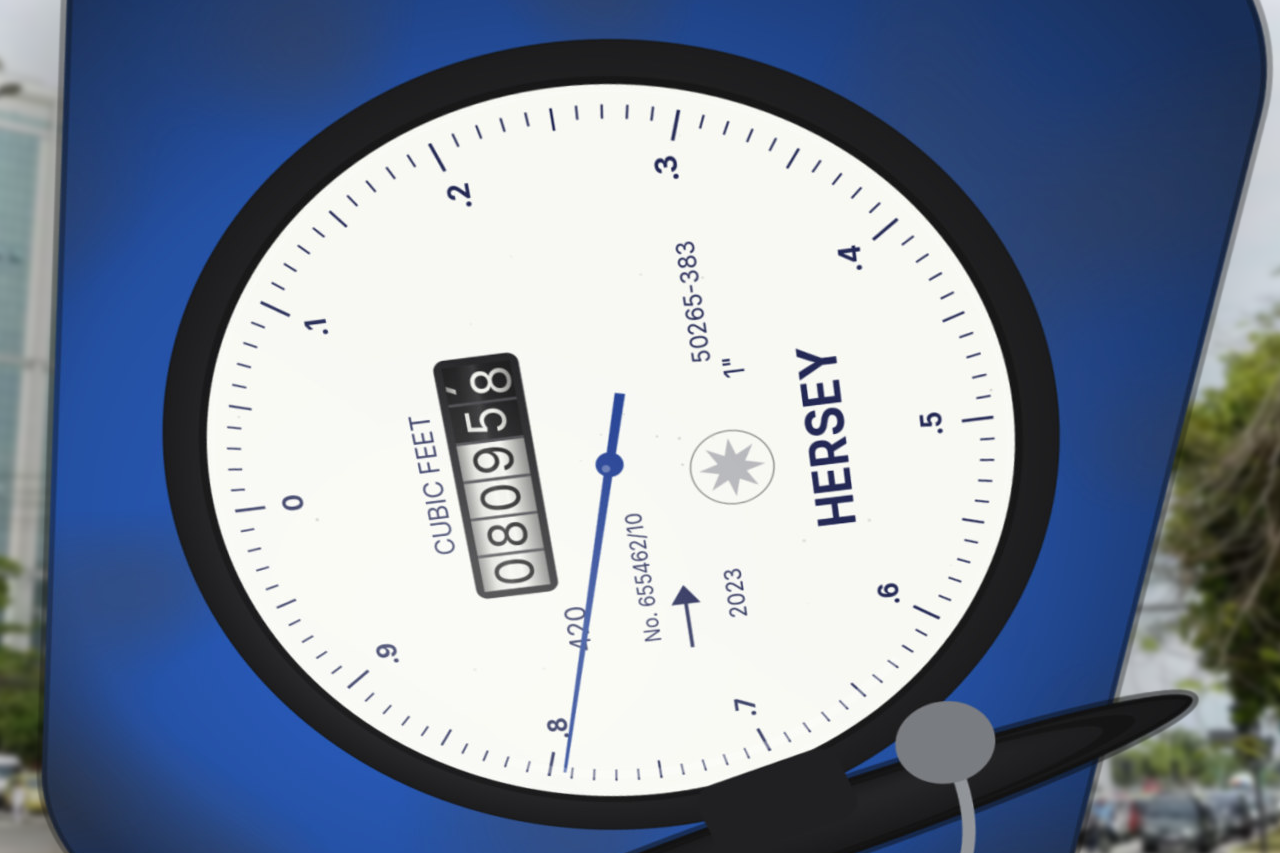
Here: 80957.79 ft³
